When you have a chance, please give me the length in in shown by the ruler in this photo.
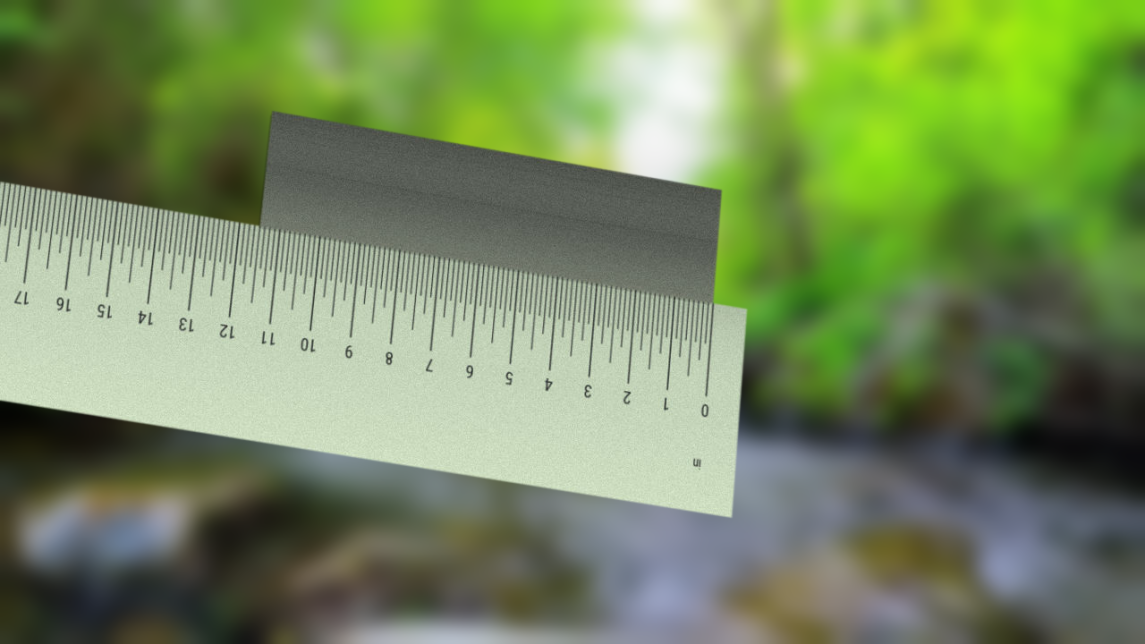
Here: 11.5 in
